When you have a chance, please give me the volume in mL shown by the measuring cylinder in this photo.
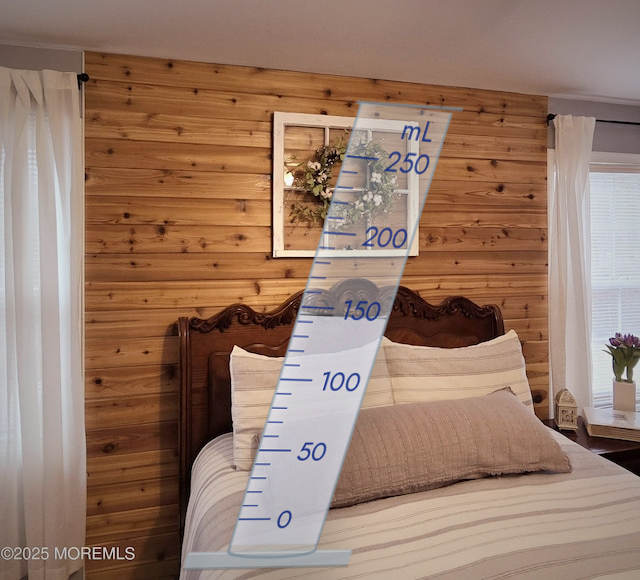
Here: 145 mL
